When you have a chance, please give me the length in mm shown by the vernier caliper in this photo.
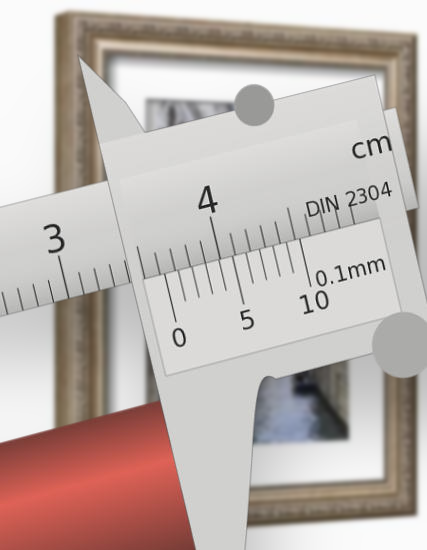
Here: 36.3 mm
